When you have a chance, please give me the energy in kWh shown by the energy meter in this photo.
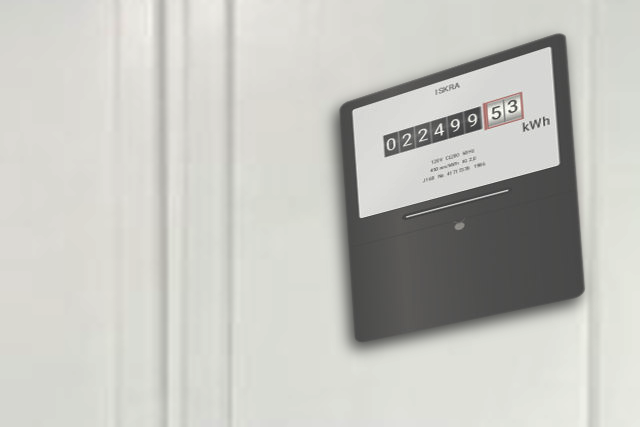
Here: 22499.53 kWh
